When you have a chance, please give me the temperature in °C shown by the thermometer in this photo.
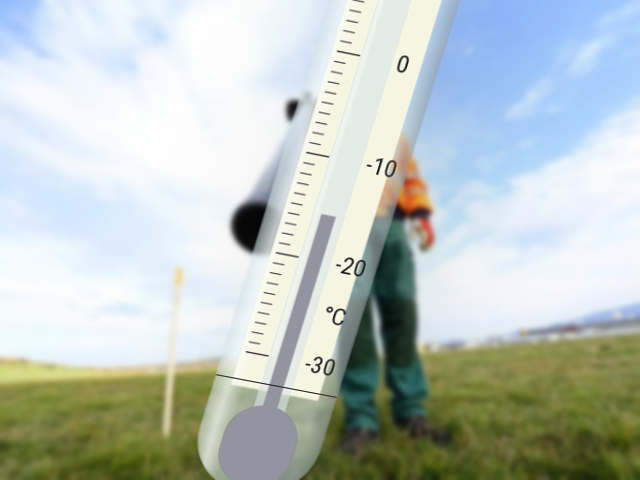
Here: -15.5 °C
